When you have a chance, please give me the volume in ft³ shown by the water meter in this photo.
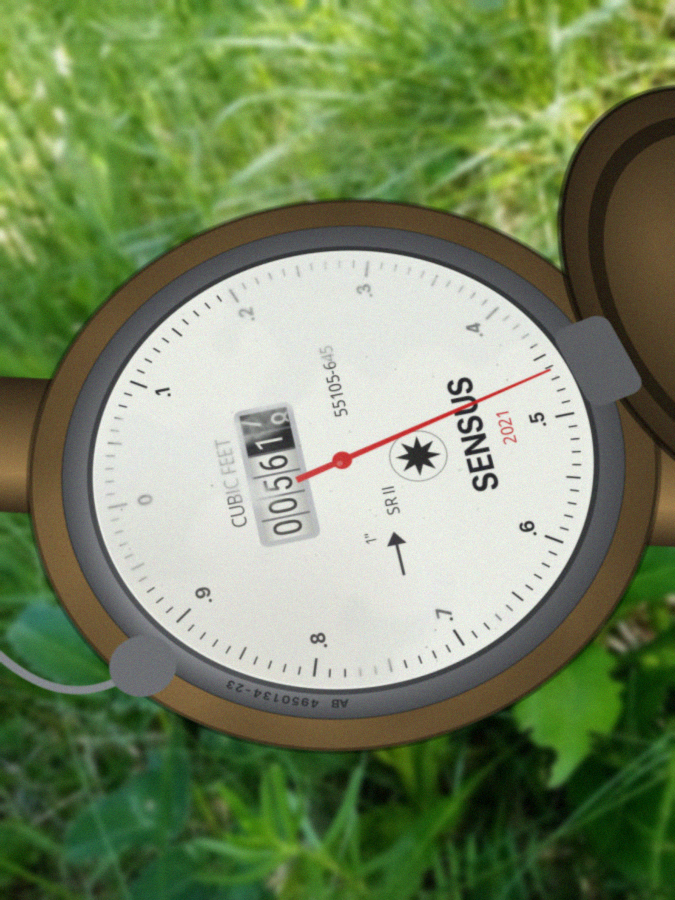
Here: 5617.46 ft³
